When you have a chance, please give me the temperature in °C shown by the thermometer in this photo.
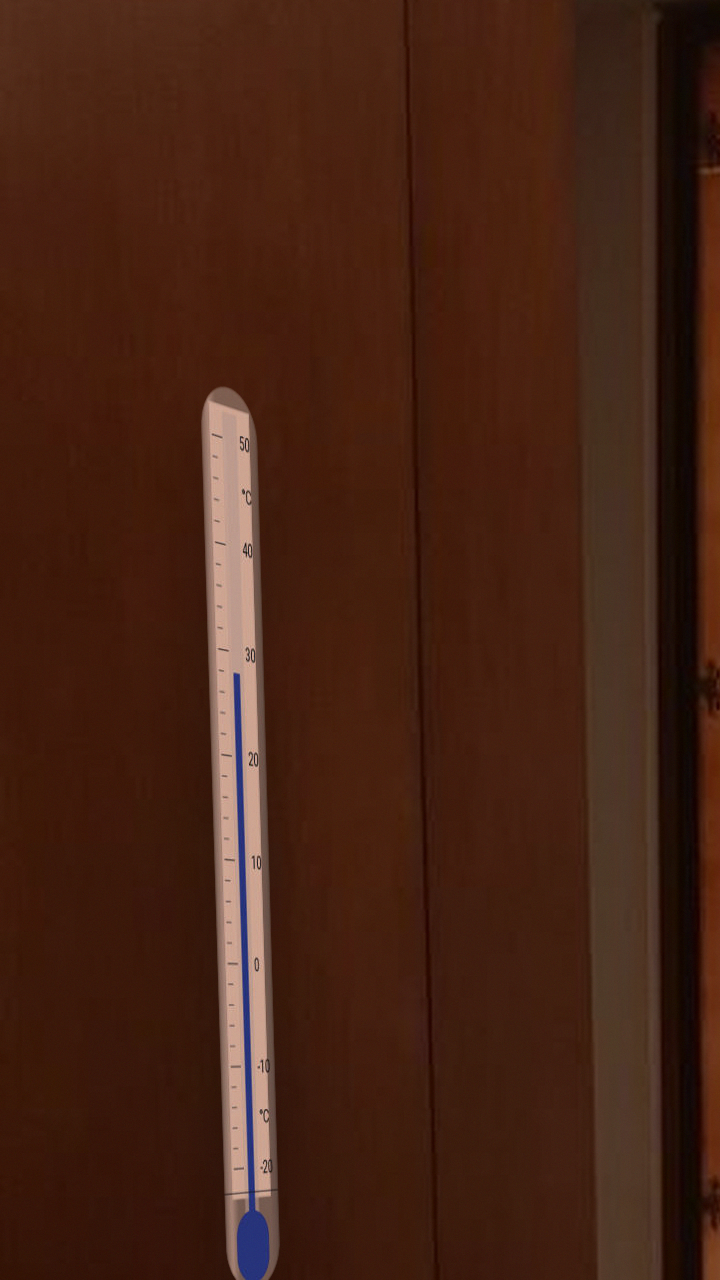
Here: 28 °C
